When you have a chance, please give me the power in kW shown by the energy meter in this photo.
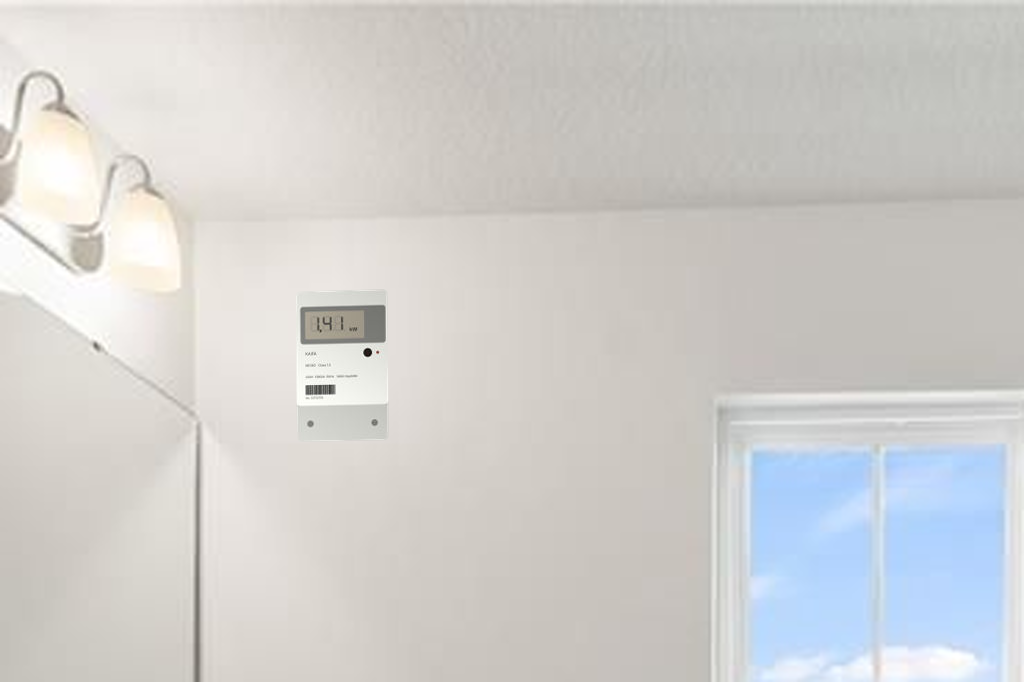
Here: 1.41 kW
